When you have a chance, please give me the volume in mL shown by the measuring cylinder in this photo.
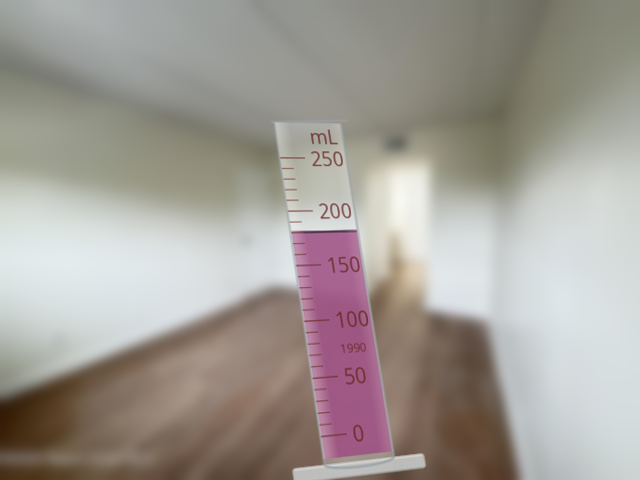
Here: 180 mL
